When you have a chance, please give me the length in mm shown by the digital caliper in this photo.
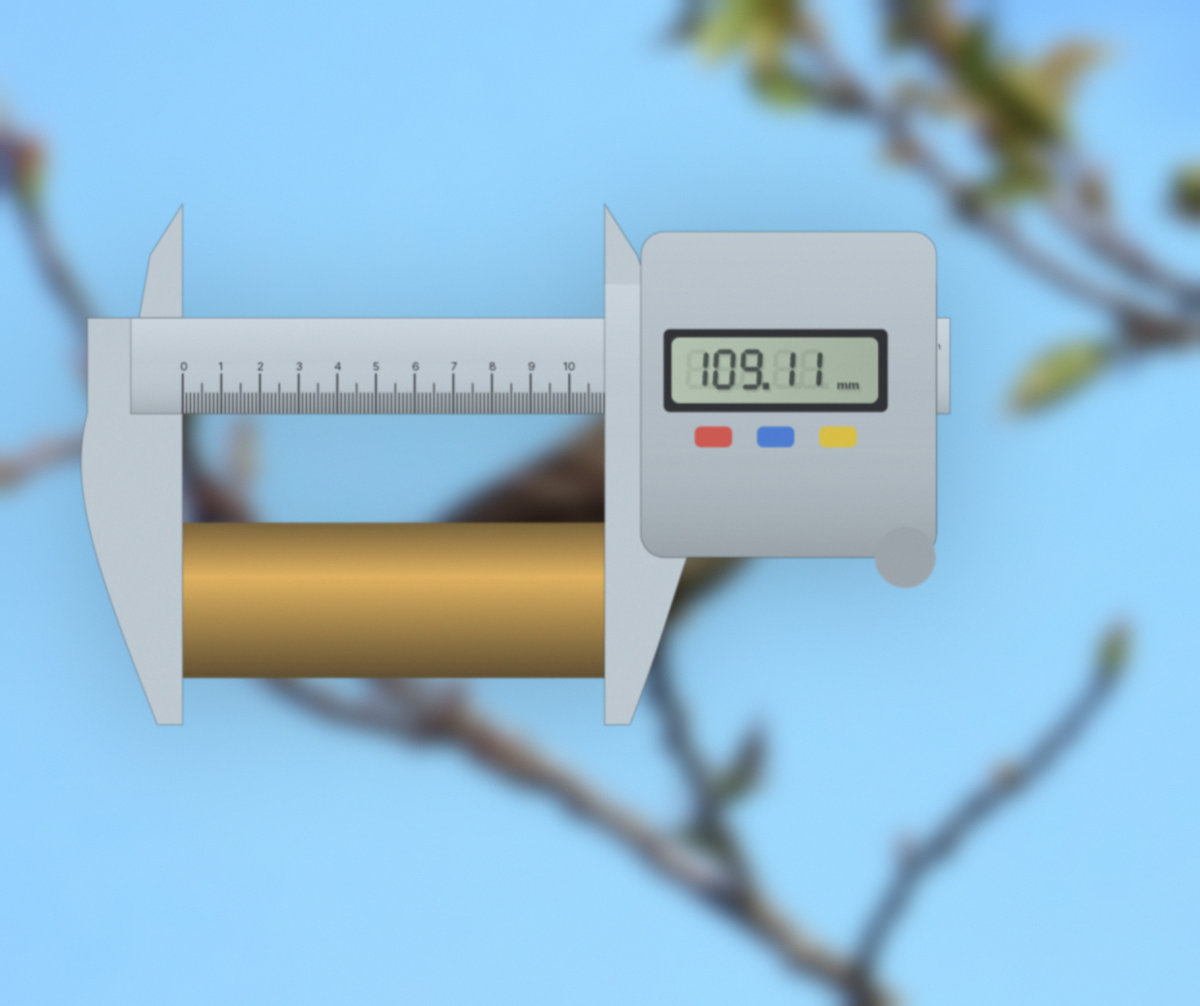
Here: 109.11 mm
